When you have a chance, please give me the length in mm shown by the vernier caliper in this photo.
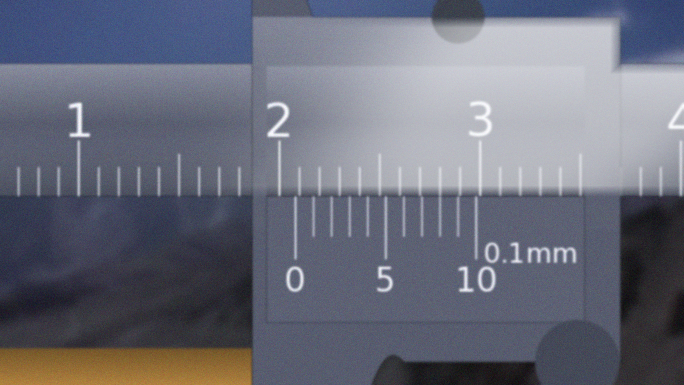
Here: 20.8 mm
